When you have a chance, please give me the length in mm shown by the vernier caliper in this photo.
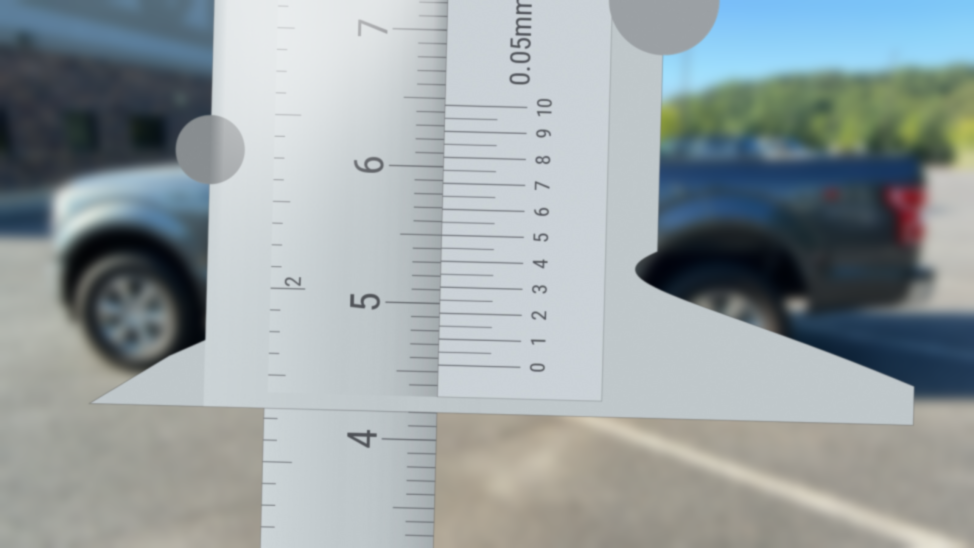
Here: 45.5 mm
